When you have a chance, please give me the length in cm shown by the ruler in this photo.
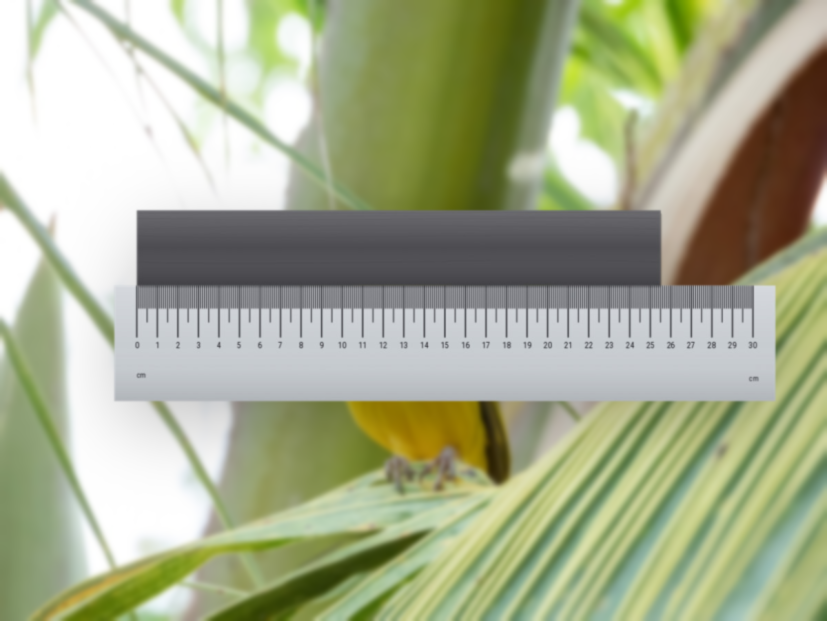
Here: 25.5 cm
